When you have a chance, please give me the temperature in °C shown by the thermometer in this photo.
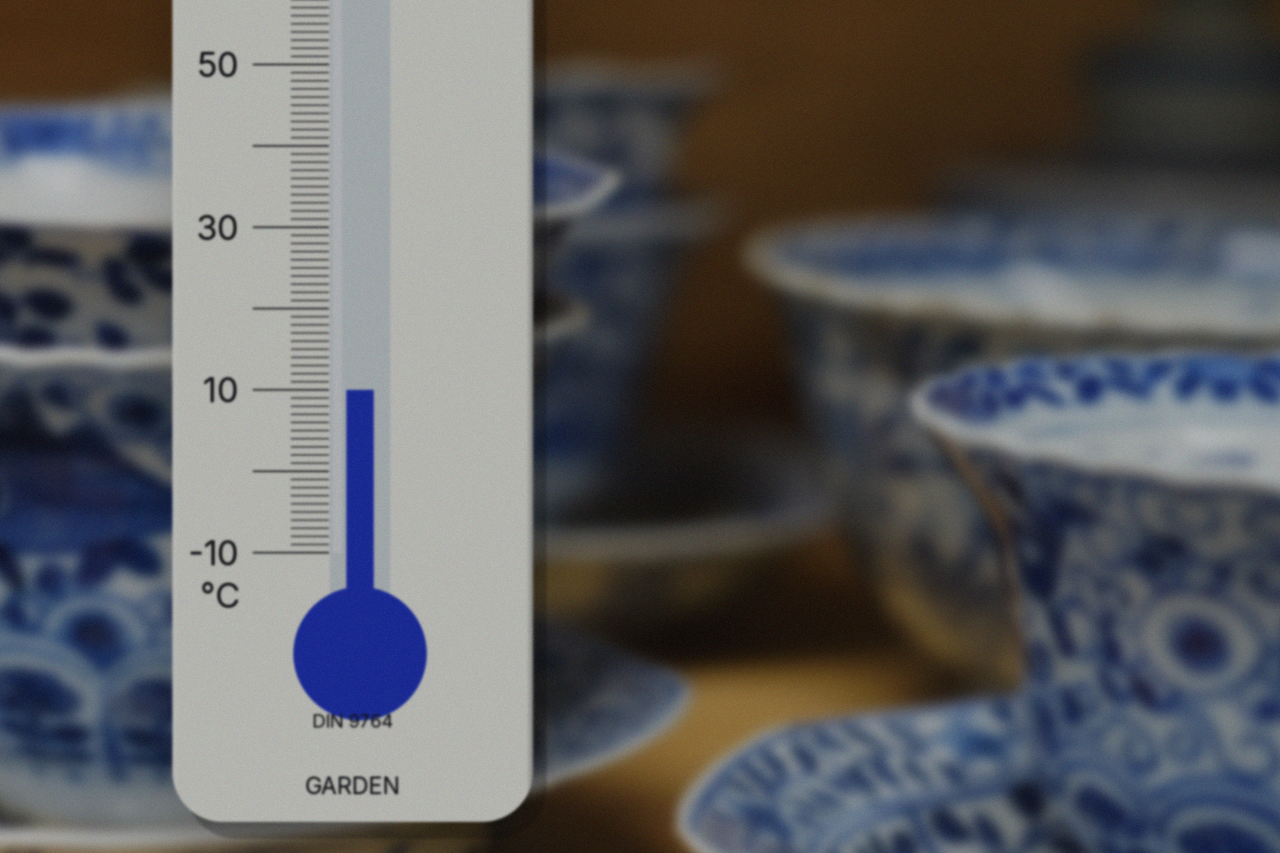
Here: 10 °C
